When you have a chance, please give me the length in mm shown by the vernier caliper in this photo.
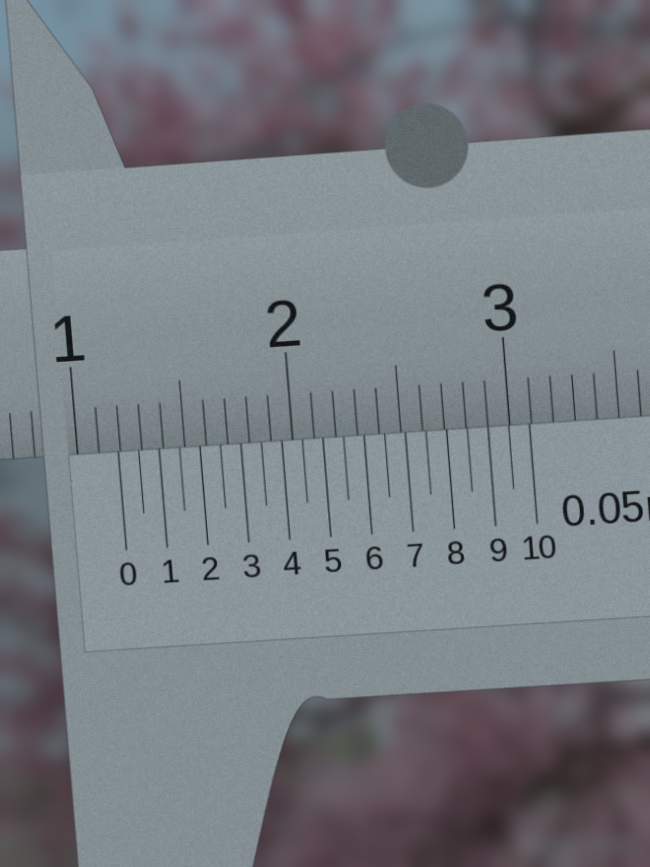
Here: 11.9 mm
